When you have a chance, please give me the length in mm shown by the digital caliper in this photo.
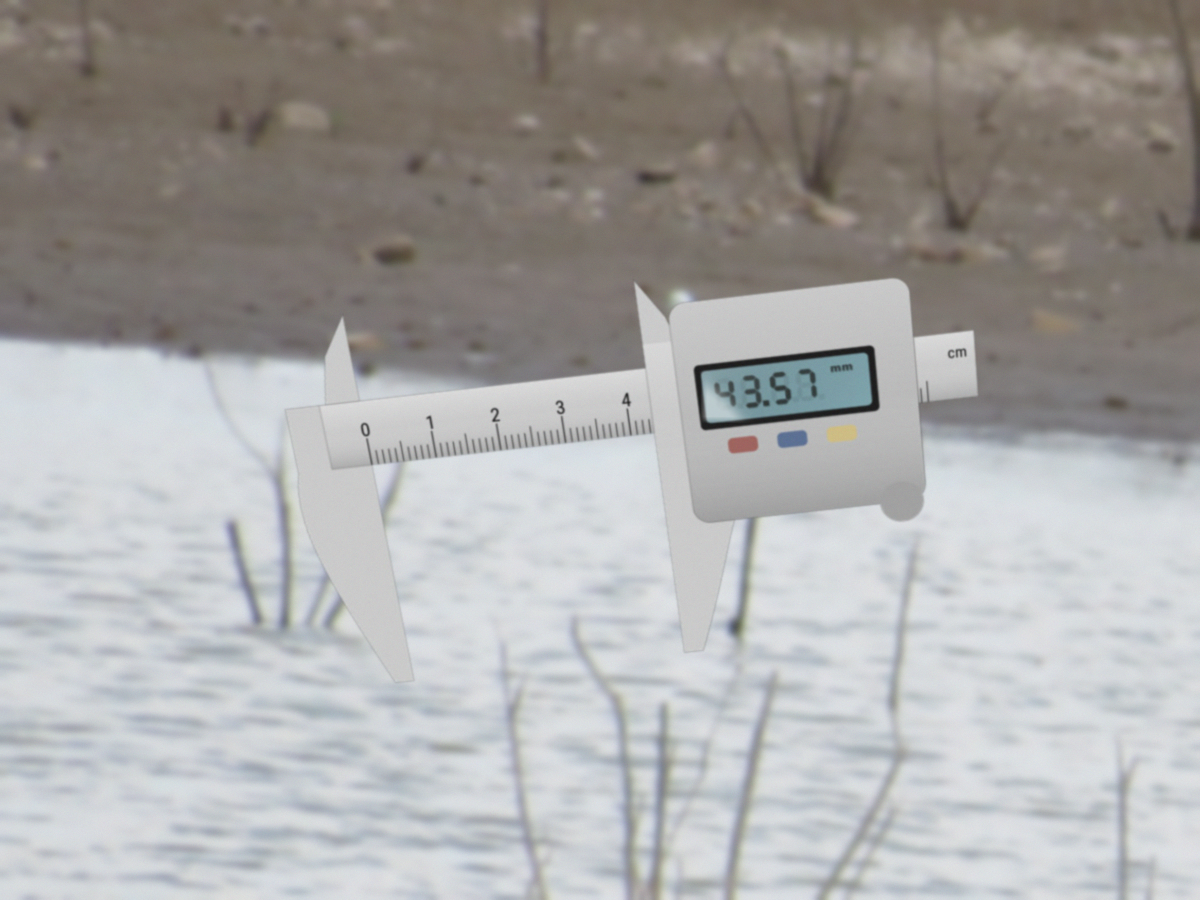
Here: 43.57 mm
